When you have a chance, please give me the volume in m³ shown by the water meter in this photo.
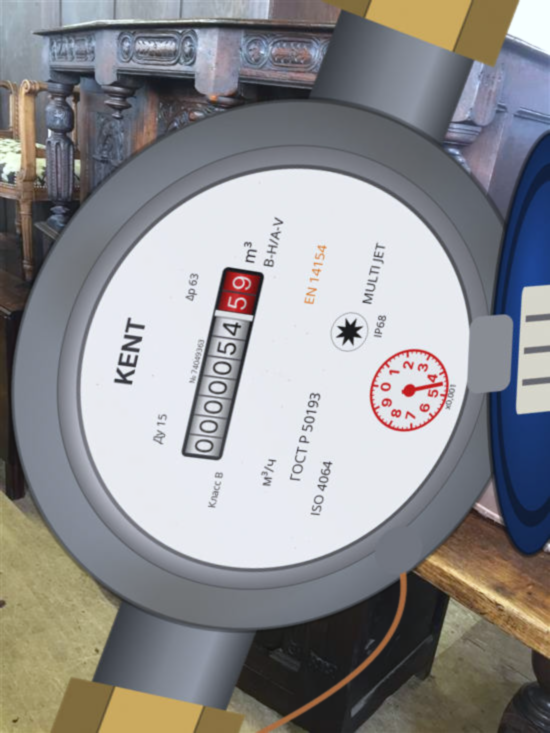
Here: 54.594 m³
